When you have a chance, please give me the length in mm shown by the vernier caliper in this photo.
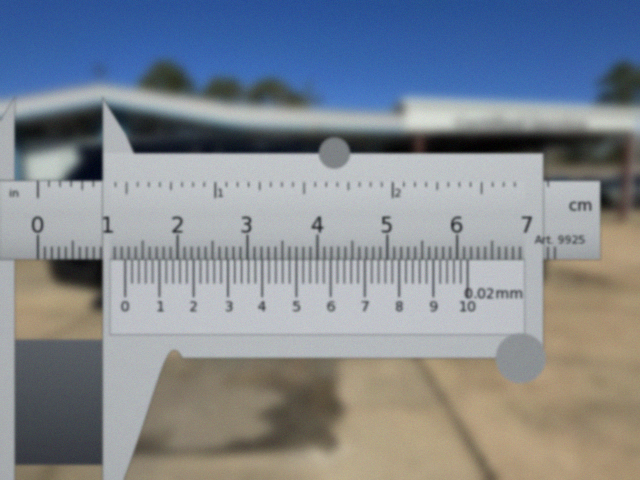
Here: 12.5 mm
